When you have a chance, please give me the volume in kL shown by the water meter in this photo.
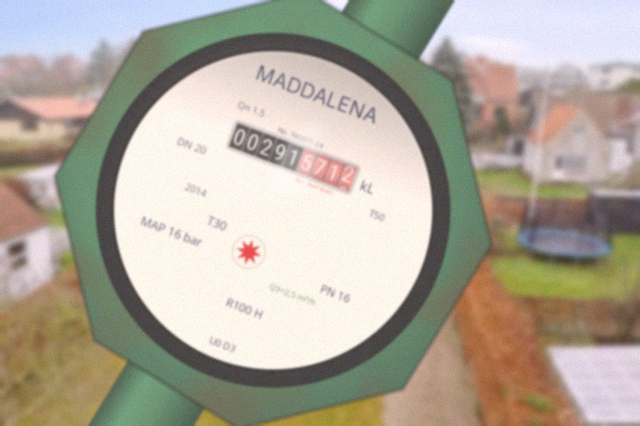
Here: 291.5712 kL
